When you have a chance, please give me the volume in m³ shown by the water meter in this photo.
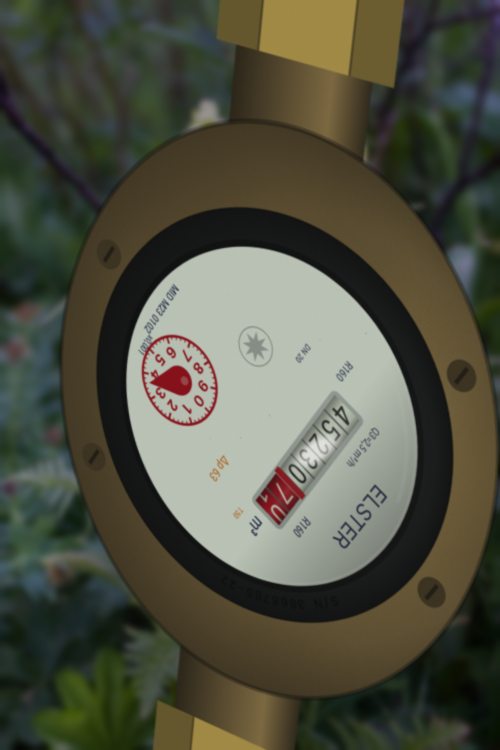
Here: 45230.703 m³
